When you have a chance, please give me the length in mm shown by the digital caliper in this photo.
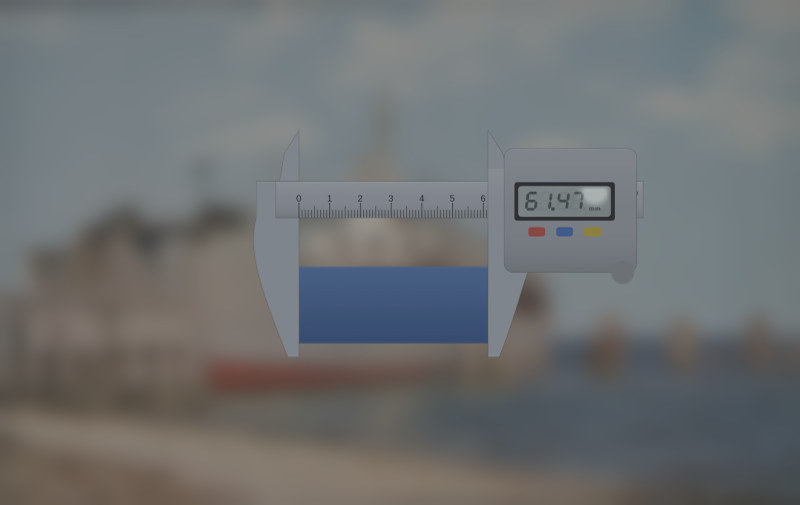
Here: 61.47 mm
